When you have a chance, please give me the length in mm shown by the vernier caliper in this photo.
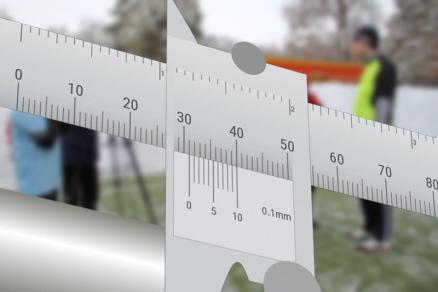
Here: 31.0 mm
